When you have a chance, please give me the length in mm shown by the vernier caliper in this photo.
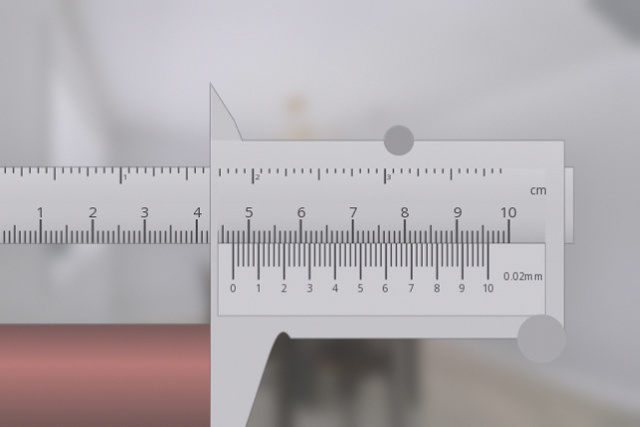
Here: 47.0 mm
